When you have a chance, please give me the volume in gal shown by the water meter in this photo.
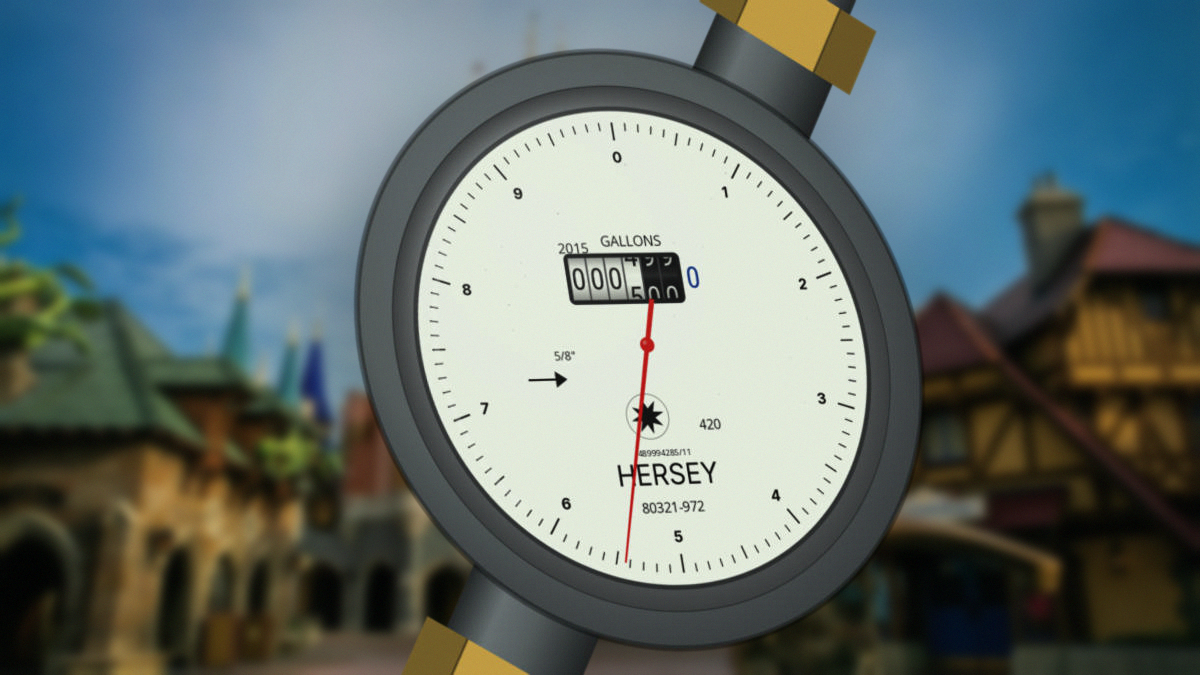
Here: 4995.4 gal
